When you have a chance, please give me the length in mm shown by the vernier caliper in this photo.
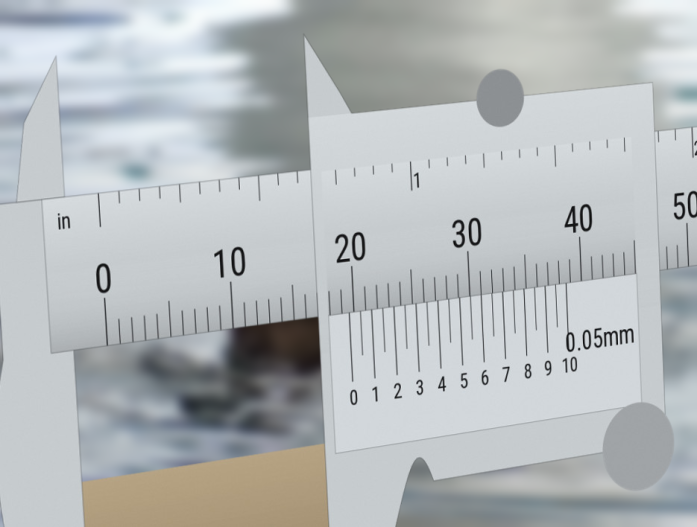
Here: 19.6 mm
